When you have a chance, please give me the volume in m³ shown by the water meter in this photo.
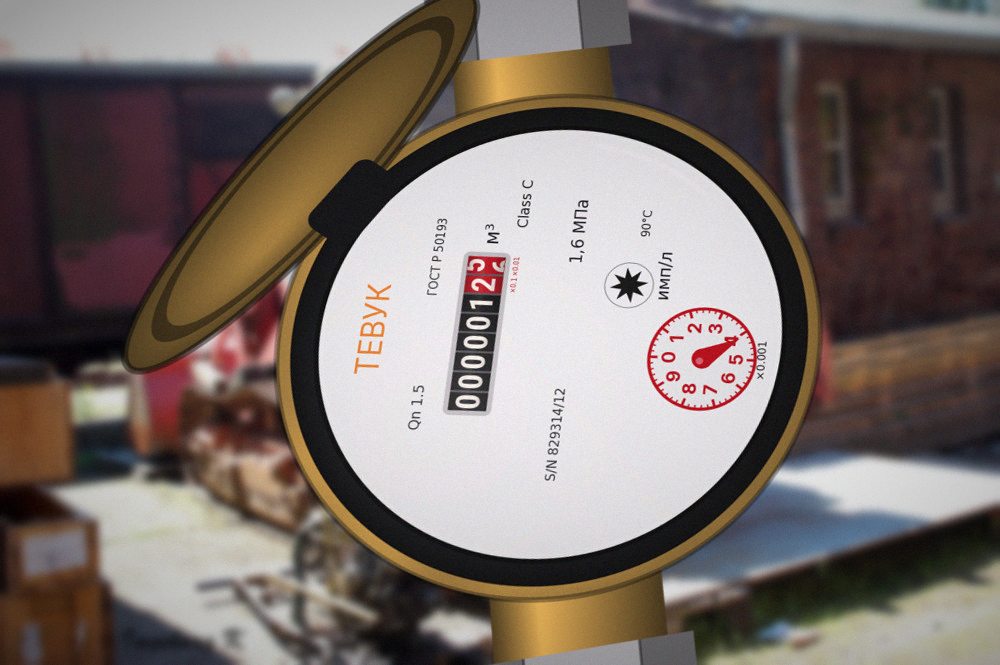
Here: 1.254 m³
